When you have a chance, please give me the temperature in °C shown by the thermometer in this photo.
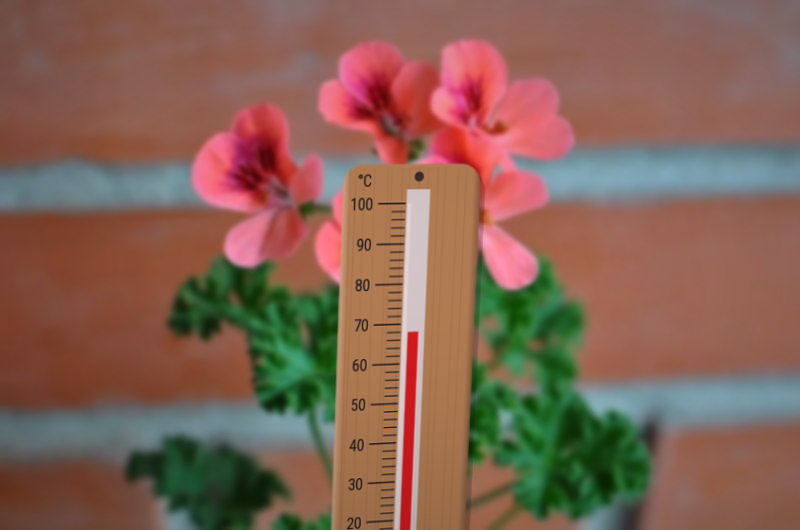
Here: 68 °C
